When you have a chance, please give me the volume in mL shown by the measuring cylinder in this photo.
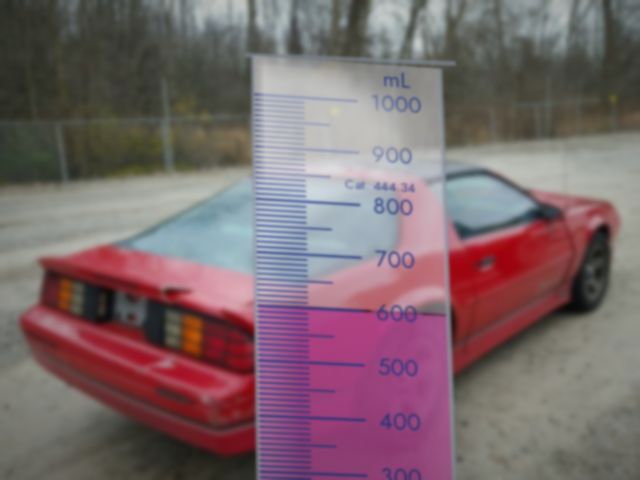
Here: 600 mL
